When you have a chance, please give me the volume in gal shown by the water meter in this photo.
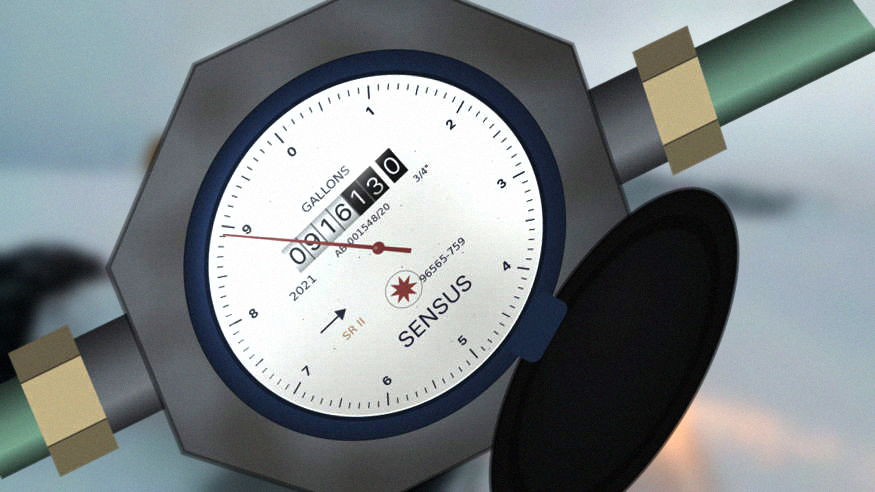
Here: 916128.9 gal
